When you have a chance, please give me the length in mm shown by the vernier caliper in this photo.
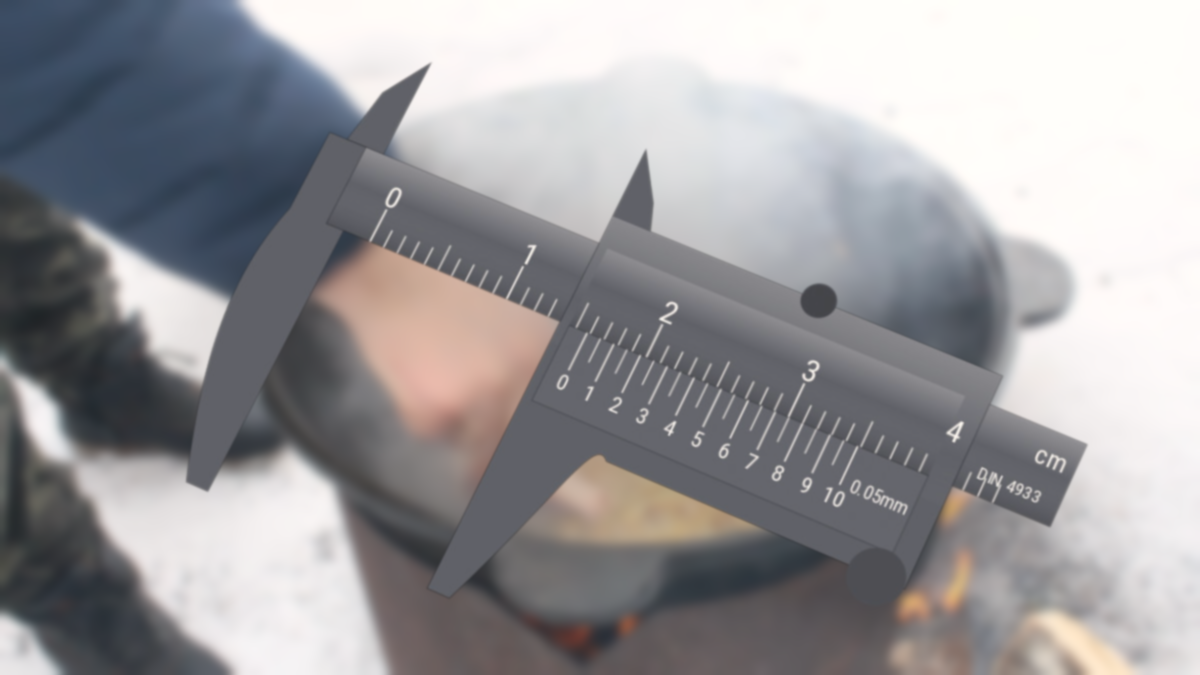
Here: 15.8 mm
